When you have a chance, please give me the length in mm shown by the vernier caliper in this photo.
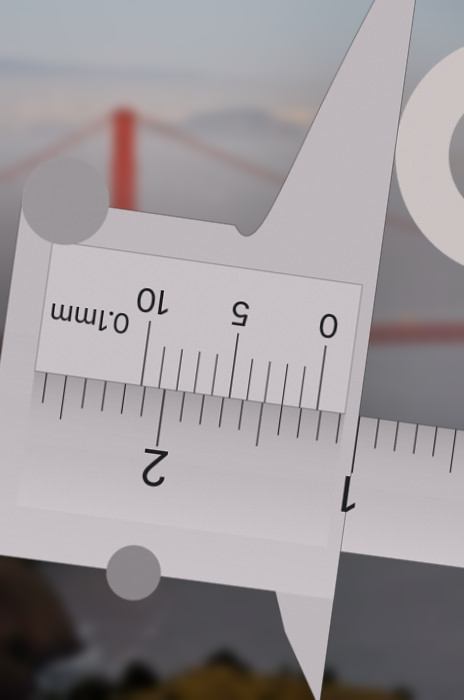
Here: 12.2 mm
